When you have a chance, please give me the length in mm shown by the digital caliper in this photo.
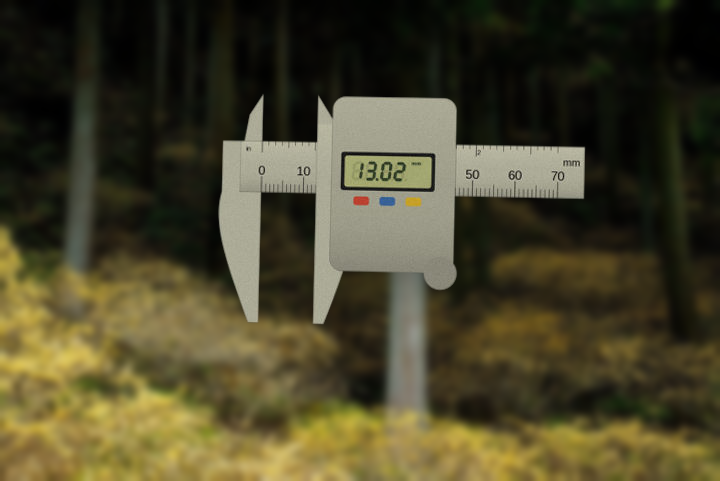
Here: 13.02 mm
